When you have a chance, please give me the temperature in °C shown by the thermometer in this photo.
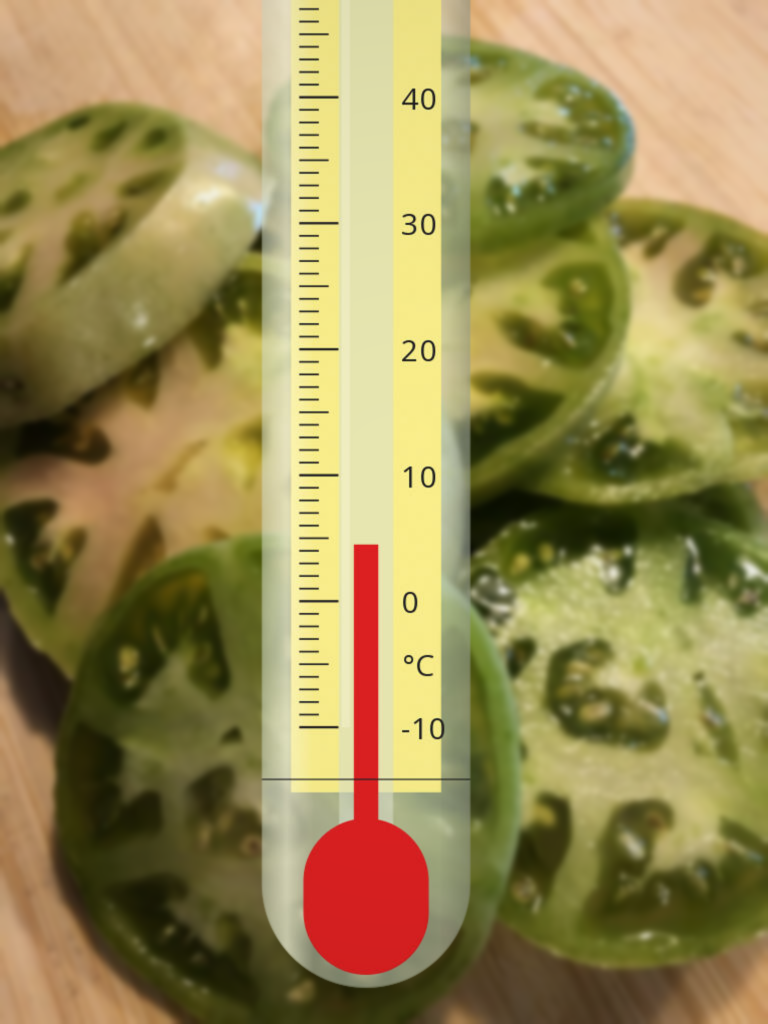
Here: 4.5 °C
